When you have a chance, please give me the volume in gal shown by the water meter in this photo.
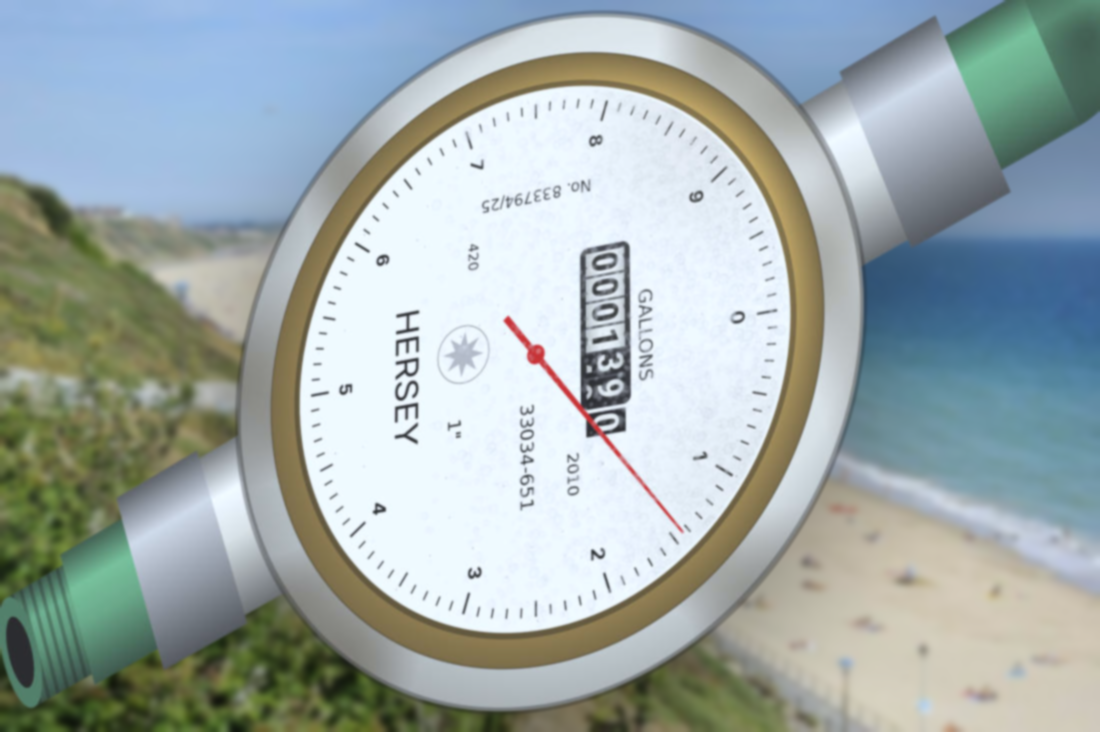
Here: 1391.4 gal
